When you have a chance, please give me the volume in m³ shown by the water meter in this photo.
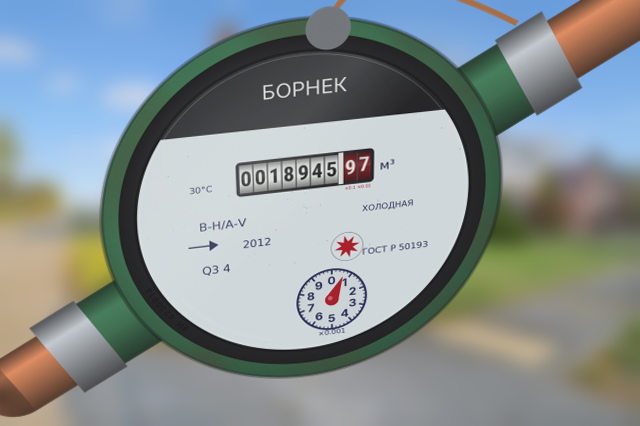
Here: 18945.970 m³
